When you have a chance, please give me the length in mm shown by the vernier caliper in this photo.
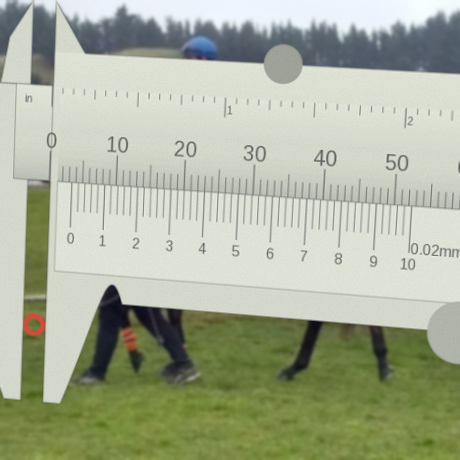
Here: 3.4 mm
